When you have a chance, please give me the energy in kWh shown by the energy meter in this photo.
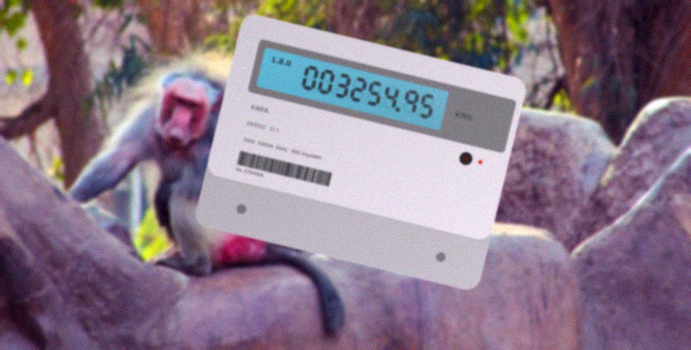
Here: 3254.95 kWh
